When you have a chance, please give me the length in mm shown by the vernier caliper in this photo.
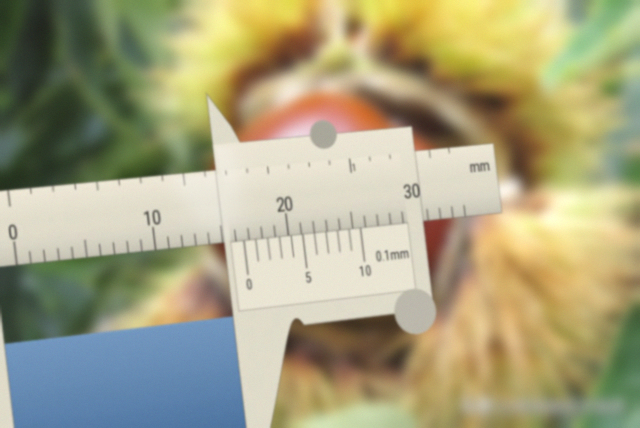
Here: 16.6 mm
